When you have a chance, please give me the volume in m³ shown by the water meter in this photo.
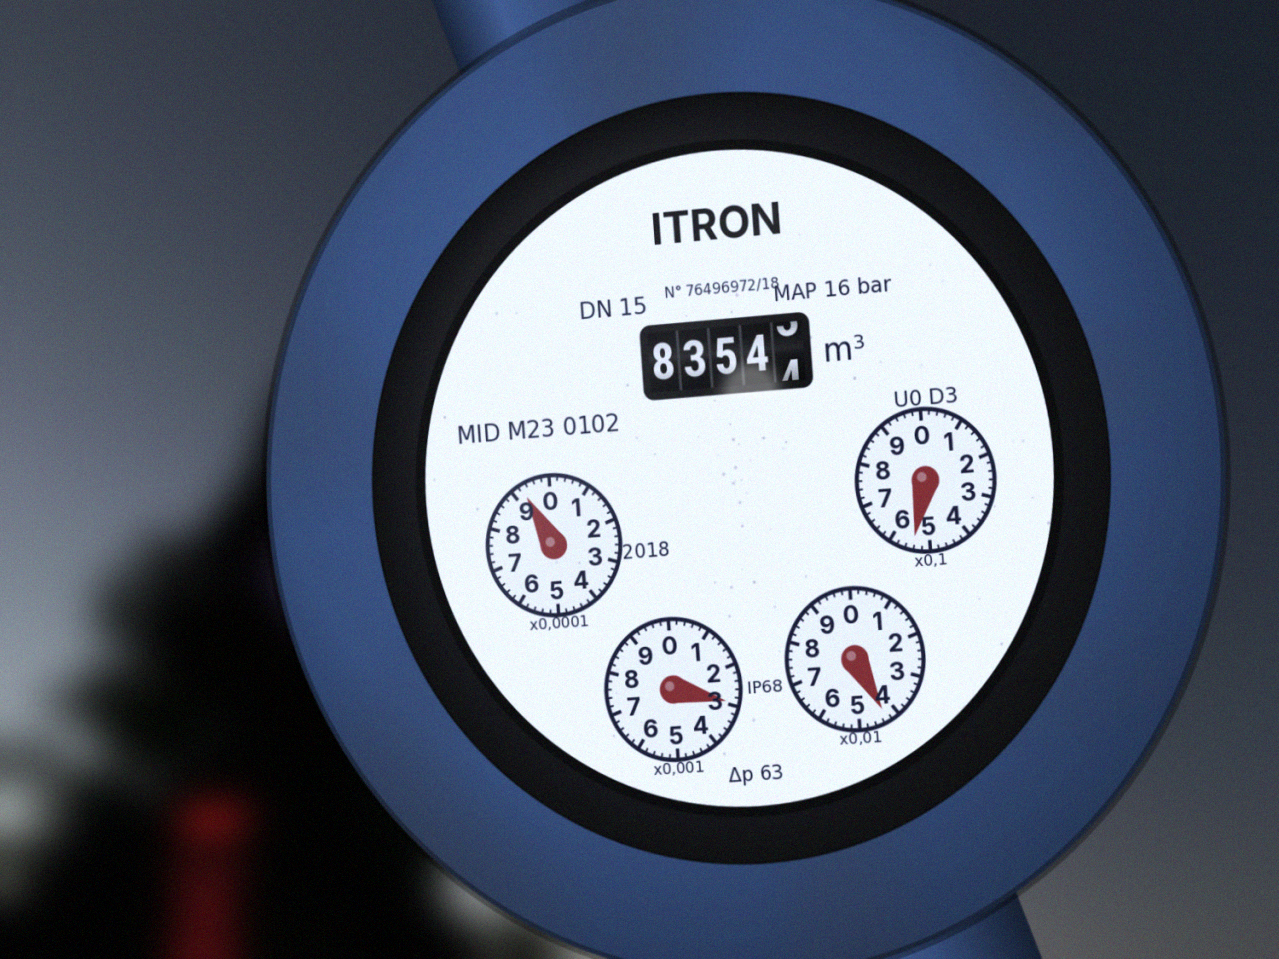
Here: 83543.5429 m³
